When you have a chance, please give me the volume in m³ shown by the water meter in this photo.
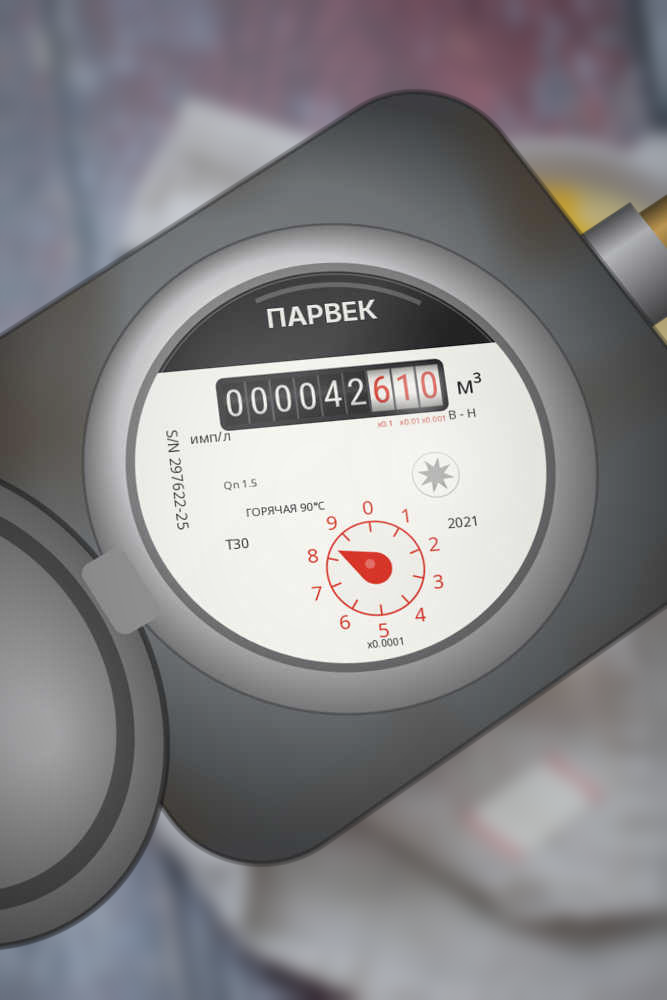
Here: 42.6108 m³
